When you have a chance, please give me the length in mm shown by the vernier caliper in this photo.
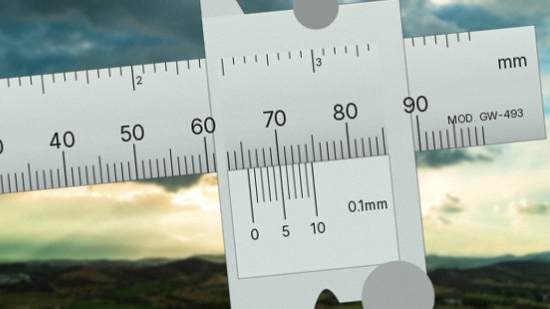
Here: 65.6 mm
